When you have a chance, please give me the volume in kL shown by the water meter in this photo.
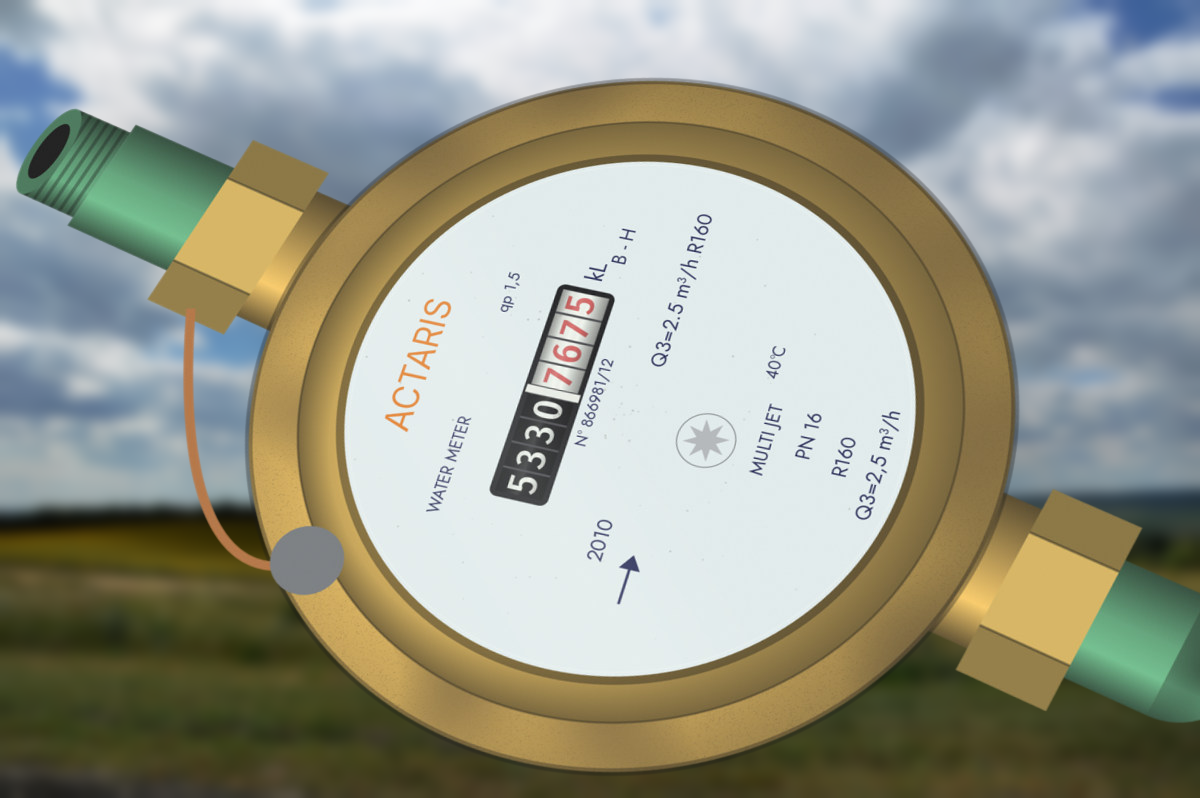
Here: 5330.7675 kL
